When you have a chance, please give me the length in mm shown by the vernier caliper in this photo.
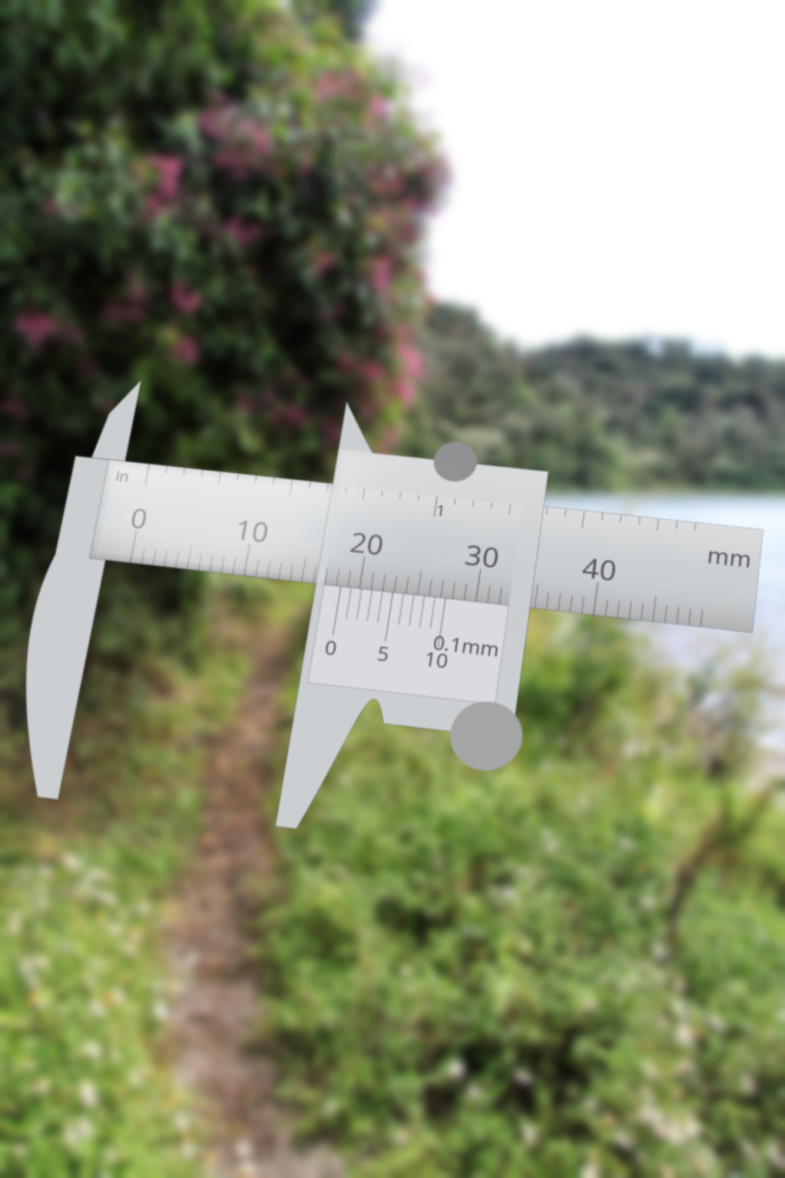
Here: 18.4 mm
